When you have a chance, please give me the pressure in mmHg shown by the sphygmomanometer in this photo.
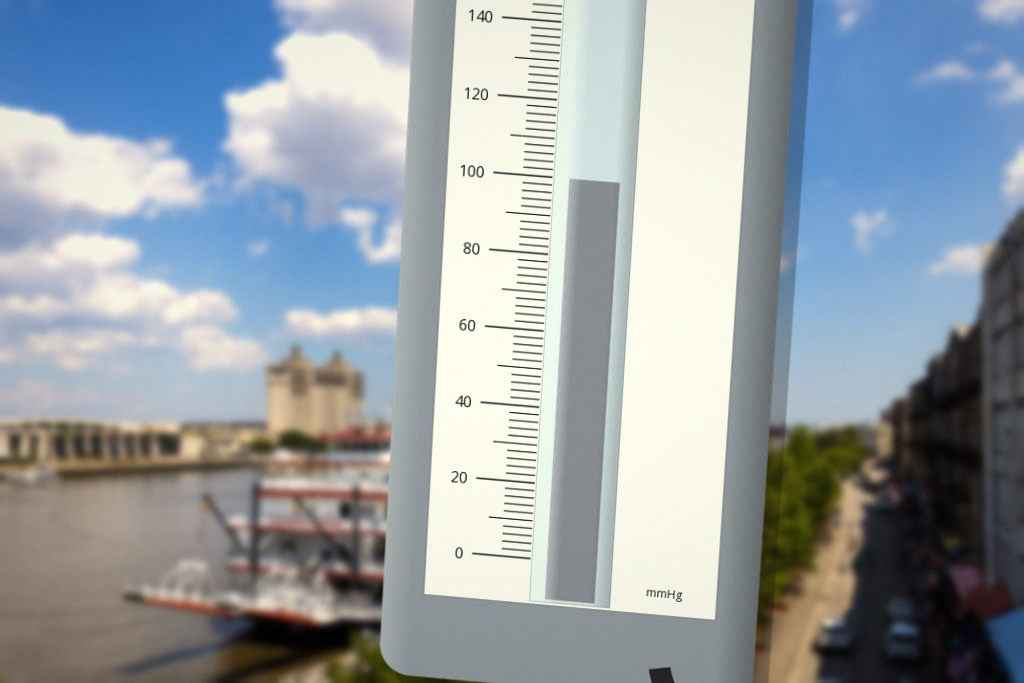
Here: 100 mmHg
